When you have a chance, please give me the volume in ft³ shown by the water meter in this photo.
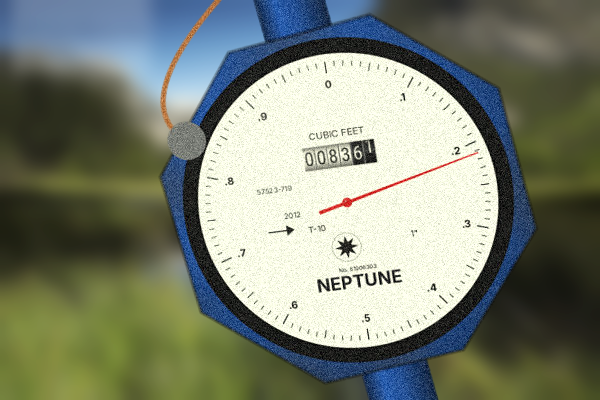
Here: 8361.21 ft³
